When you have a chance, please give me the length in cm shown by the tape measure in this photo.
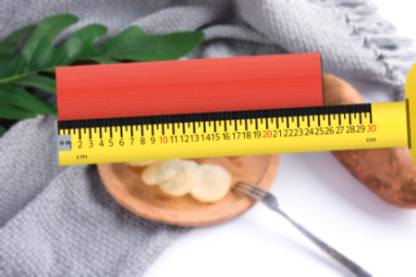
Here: 25.5 cm
